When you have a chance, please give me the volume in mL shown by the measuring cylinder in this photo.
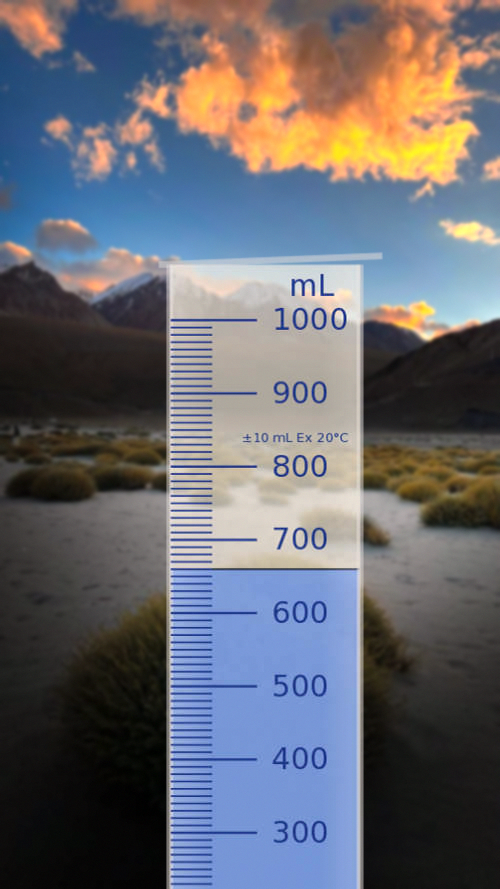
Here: 660 mL
